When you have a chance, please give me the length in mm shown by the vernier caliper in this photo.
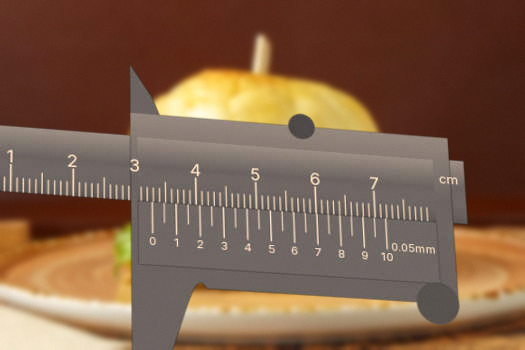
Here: 32.8 mm
